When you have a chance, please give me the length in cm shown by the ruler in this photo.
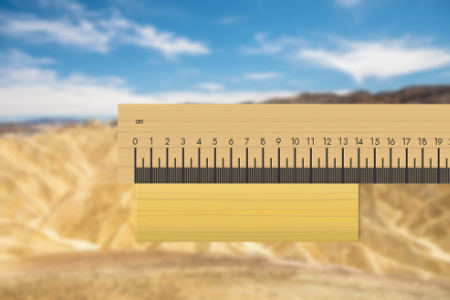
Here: 14 cm
